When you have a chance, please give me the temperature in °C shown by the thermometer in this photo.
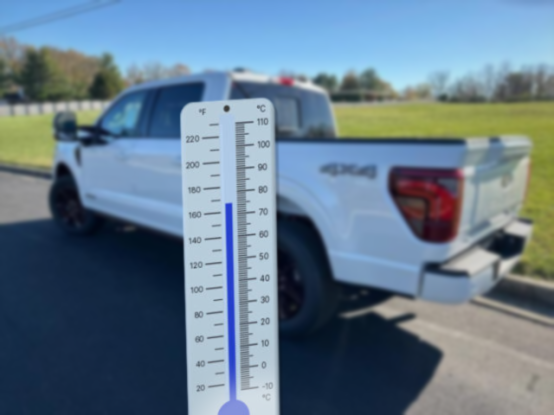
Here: 75 °C
